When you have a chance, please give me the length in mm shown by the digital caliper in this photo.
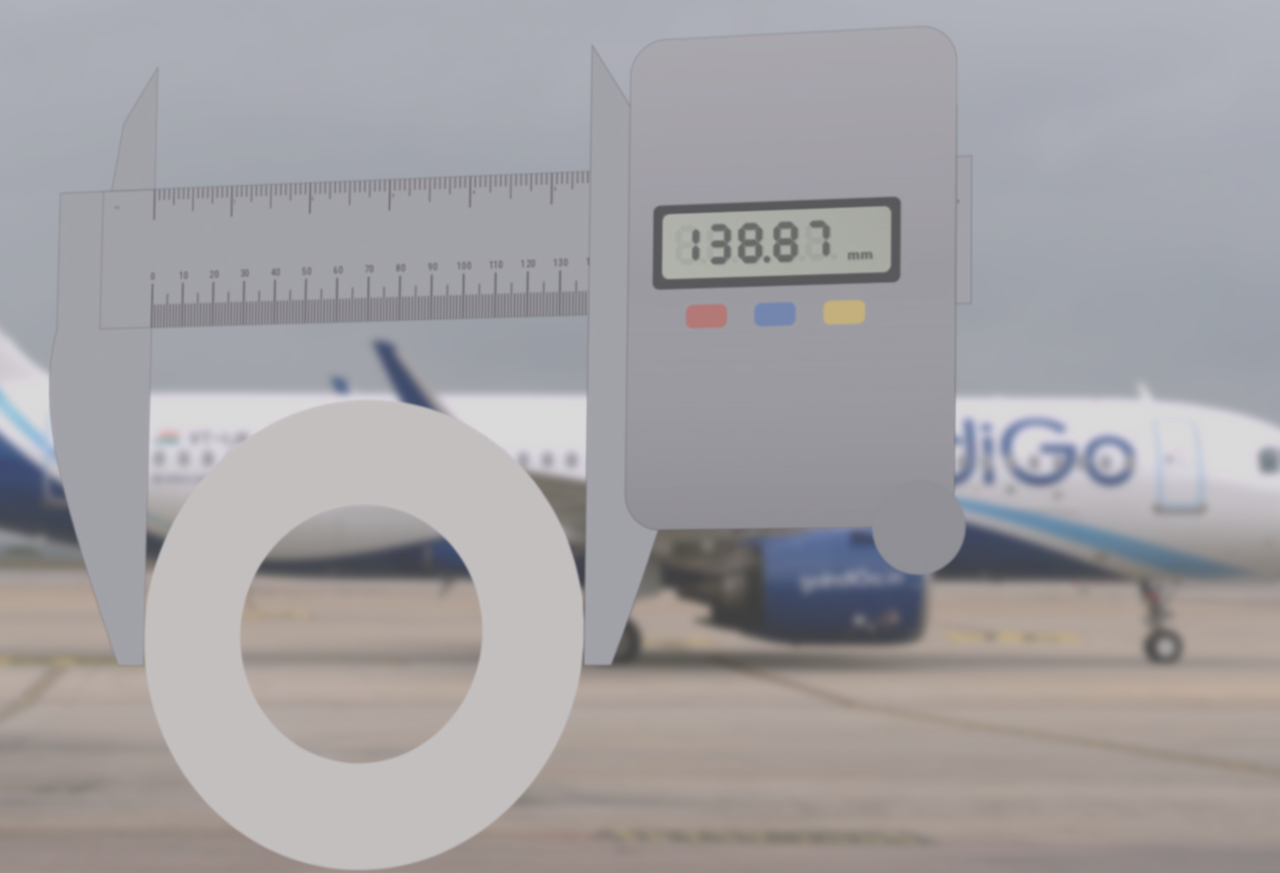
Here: 138.87 mm
